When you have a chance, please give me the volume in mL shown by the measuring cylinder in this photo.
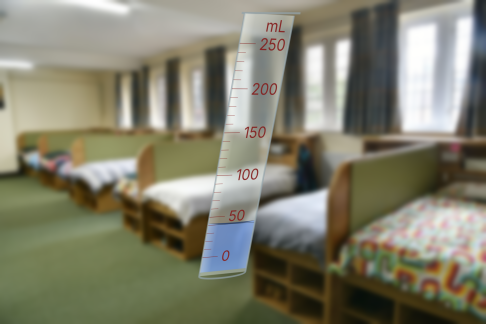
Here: 40 mL
